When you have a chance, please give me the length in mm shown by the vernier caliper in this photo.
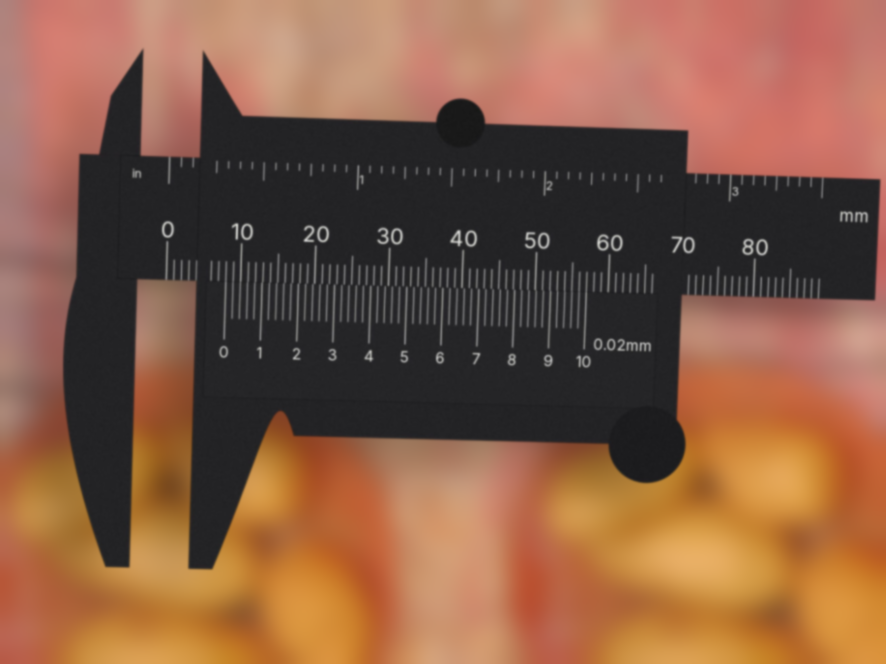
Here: 8.0 mm
